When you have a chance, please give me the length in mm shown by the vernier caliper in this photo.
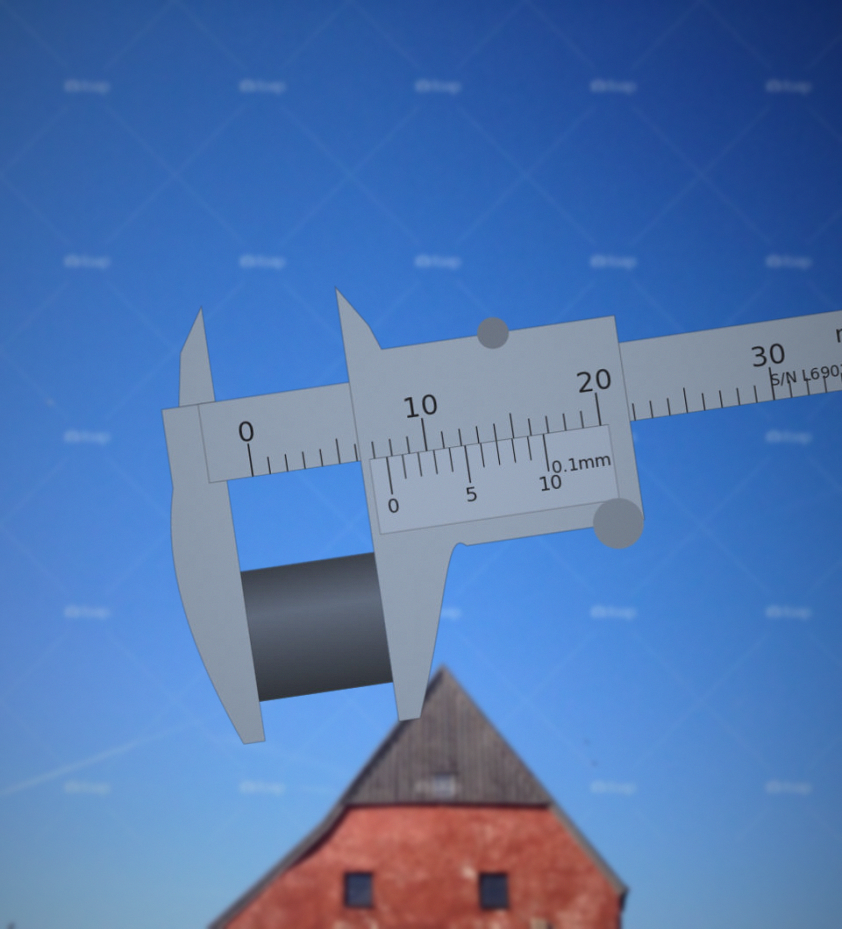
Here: 7.7 mm
